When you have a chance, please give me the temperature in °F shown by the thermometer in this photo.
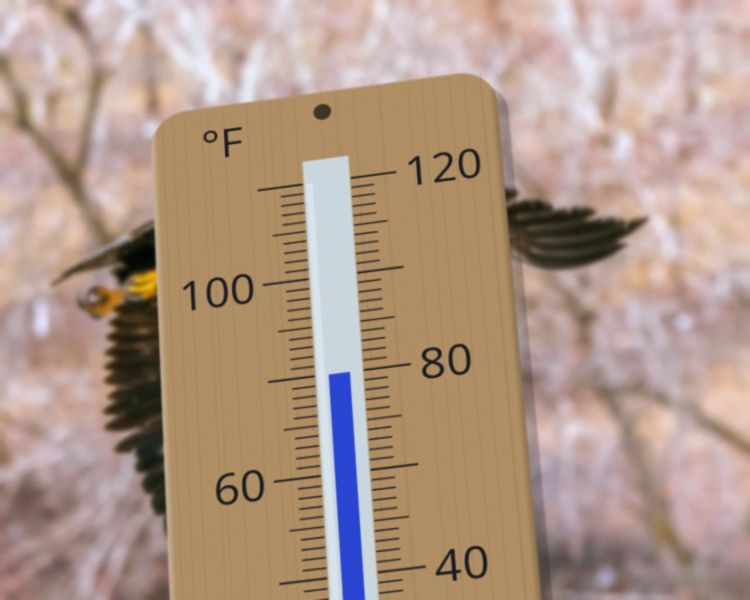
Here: 80 °F
